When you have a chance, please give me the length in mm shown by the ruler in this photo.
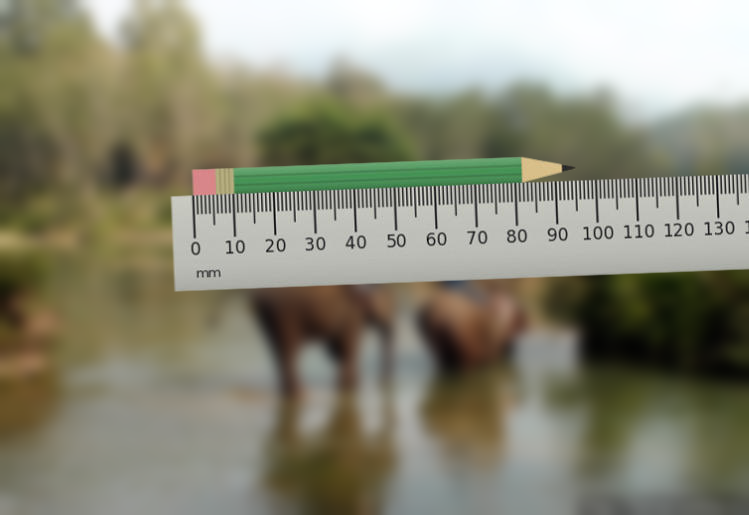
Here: 95 mm
